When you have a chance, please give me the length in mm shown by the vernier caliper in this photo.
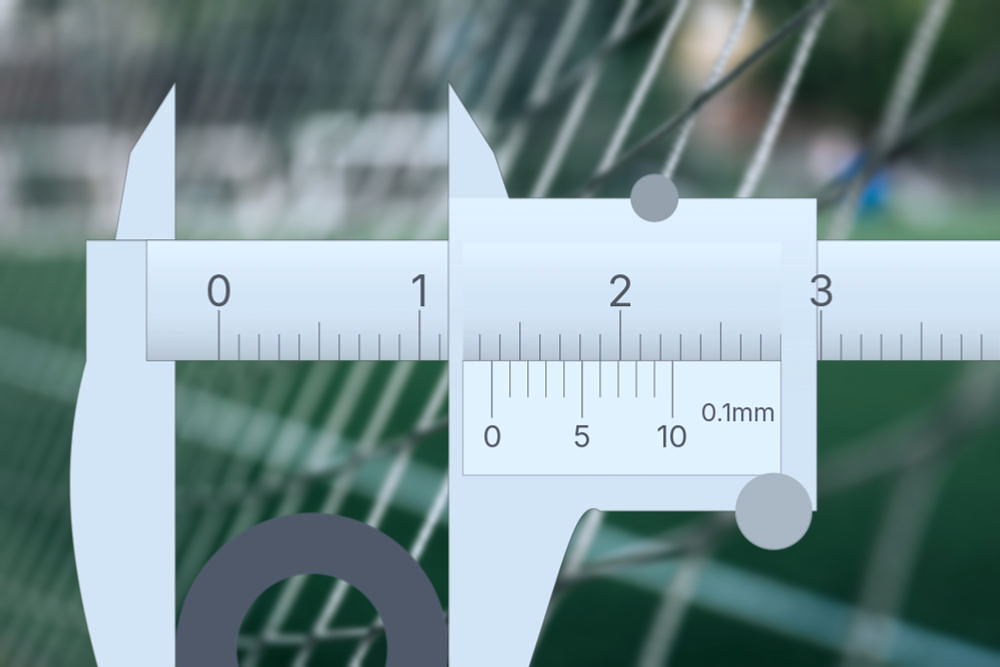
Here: 13.6 mm
